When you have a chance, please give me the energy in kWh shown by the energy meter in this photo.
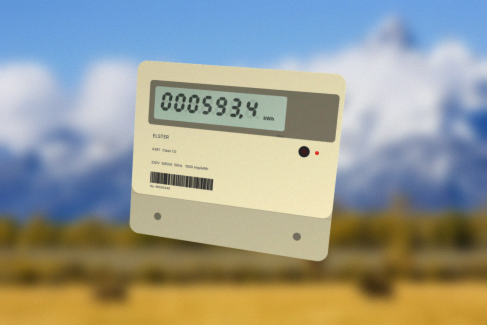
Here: 593.4 kWh
